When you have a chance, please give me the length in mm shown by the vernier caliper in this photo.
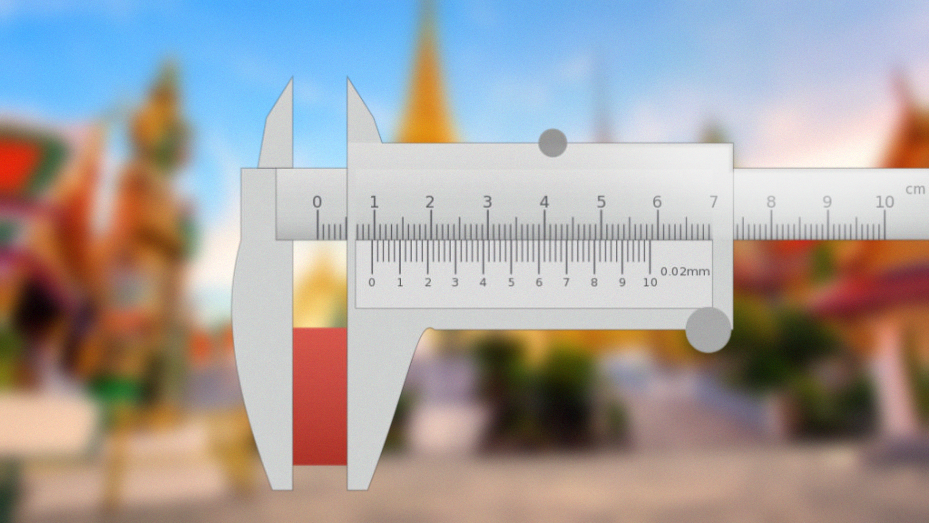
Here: 9.6 mm
